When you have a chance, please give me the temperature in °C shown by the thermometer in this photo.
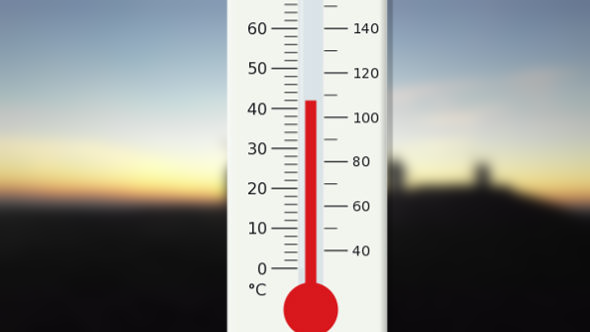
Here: 42 °C
